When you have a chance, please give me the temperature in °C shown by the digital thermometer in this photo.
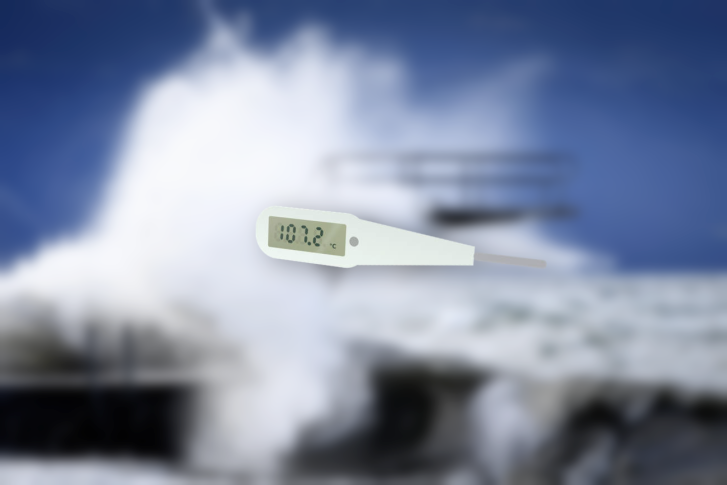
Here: 107.2 °C
